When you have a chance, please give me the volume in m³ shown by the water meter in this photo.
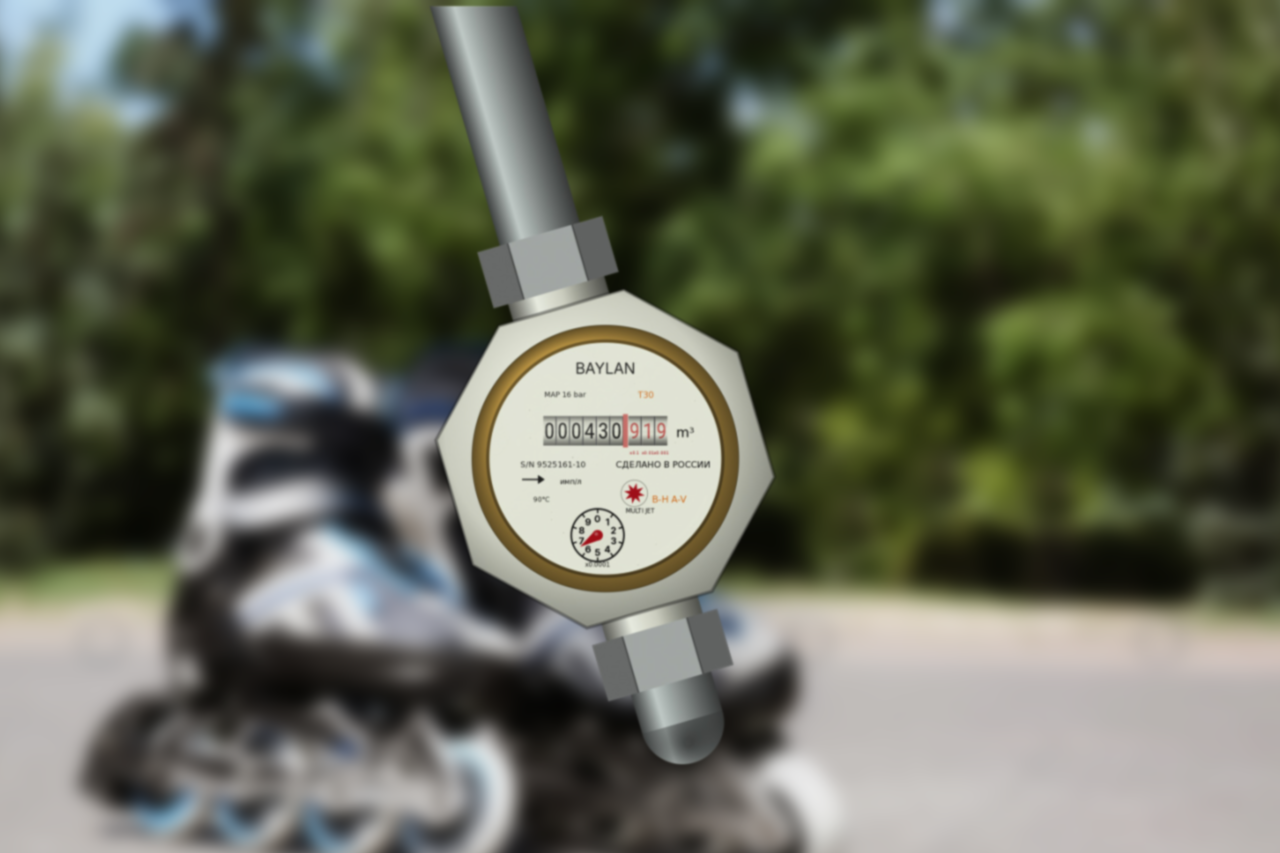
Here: 430.9196 m³
